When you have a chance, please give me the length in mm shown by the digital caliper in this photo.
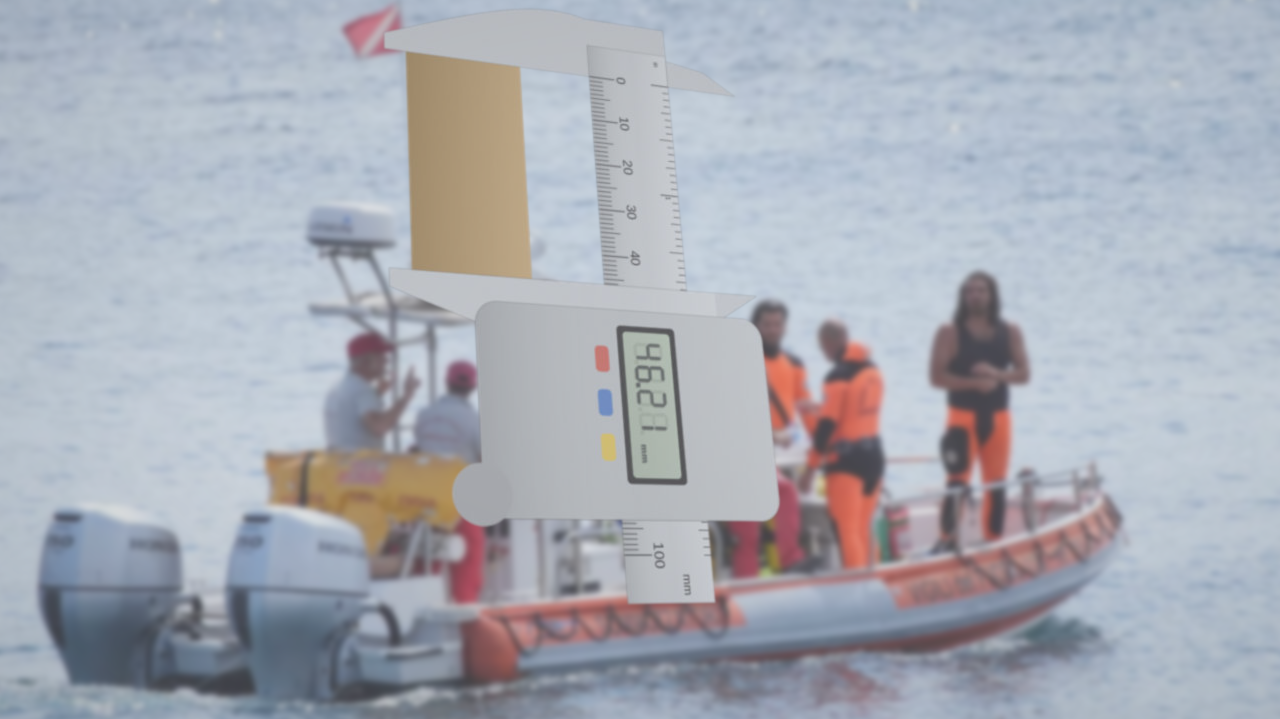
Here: 46.21 mm
